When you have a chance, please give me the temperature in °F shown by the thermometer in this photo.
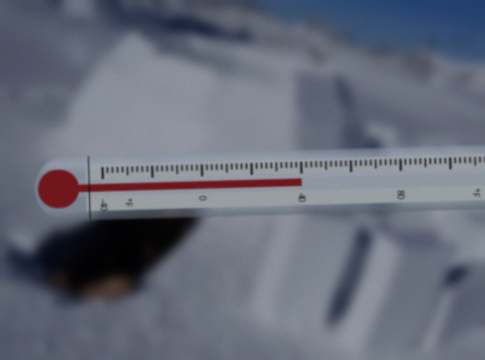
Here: 40 °F
